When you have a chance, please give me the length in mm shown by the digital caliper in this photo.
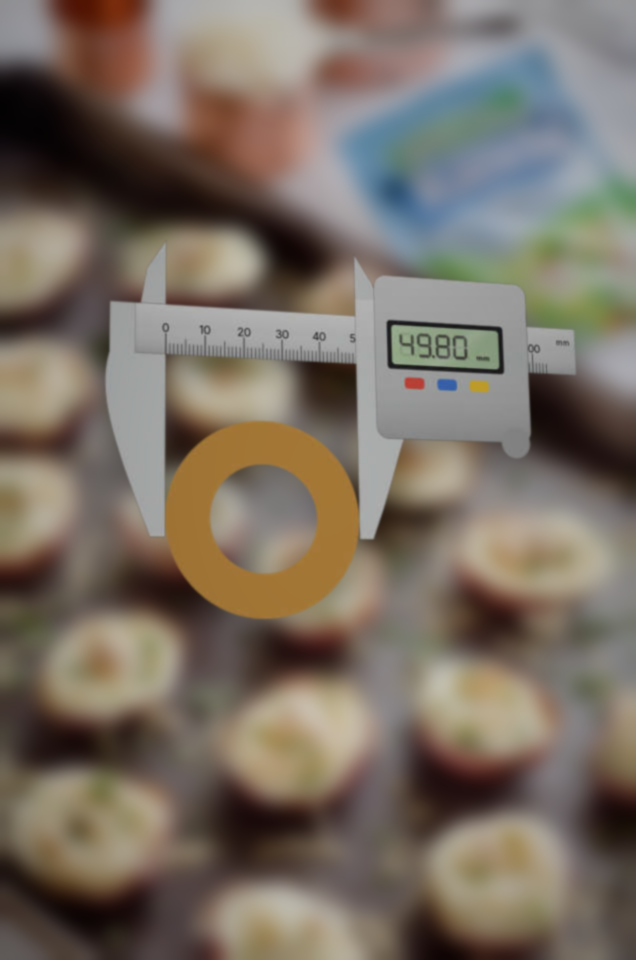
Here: 49.80 mm
